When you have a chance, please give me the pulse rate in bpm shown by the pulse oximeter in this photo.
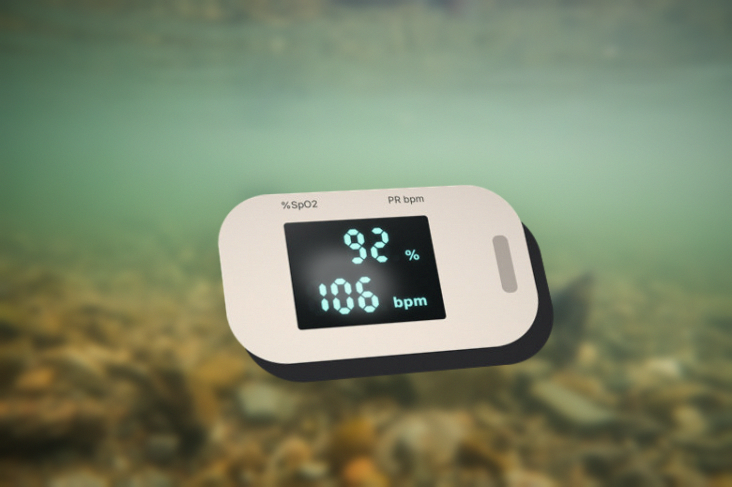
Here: 106 bpm
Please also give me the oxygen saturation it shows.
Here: 92 %
